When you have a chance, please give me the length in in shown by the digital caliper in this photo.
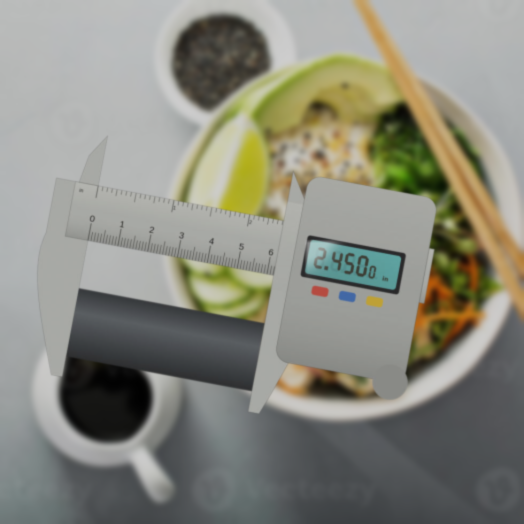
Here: 2.4500 in
